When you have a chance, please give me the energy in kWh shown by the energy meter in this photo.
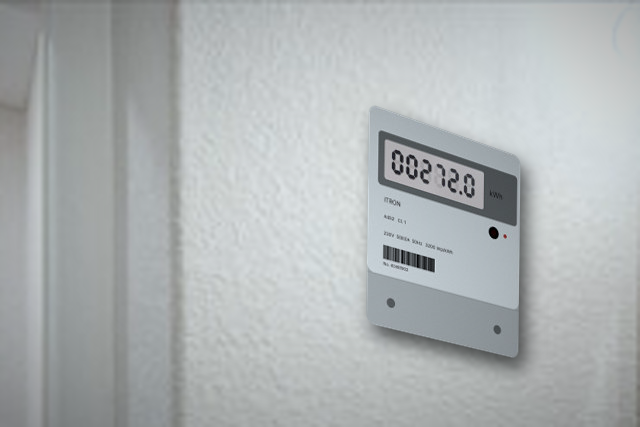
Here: 272.0 kWh
